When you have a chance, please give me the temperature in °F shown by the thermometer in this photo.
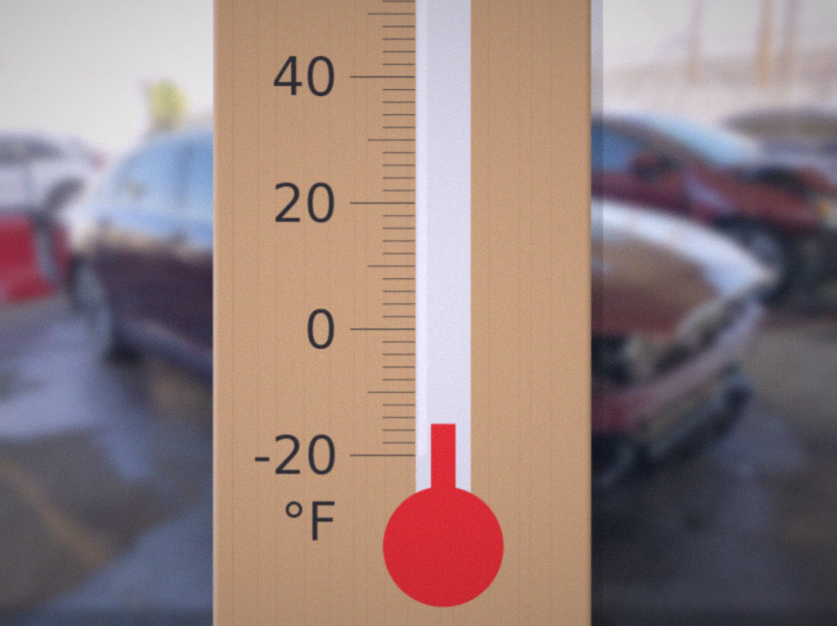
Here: -15 °F
